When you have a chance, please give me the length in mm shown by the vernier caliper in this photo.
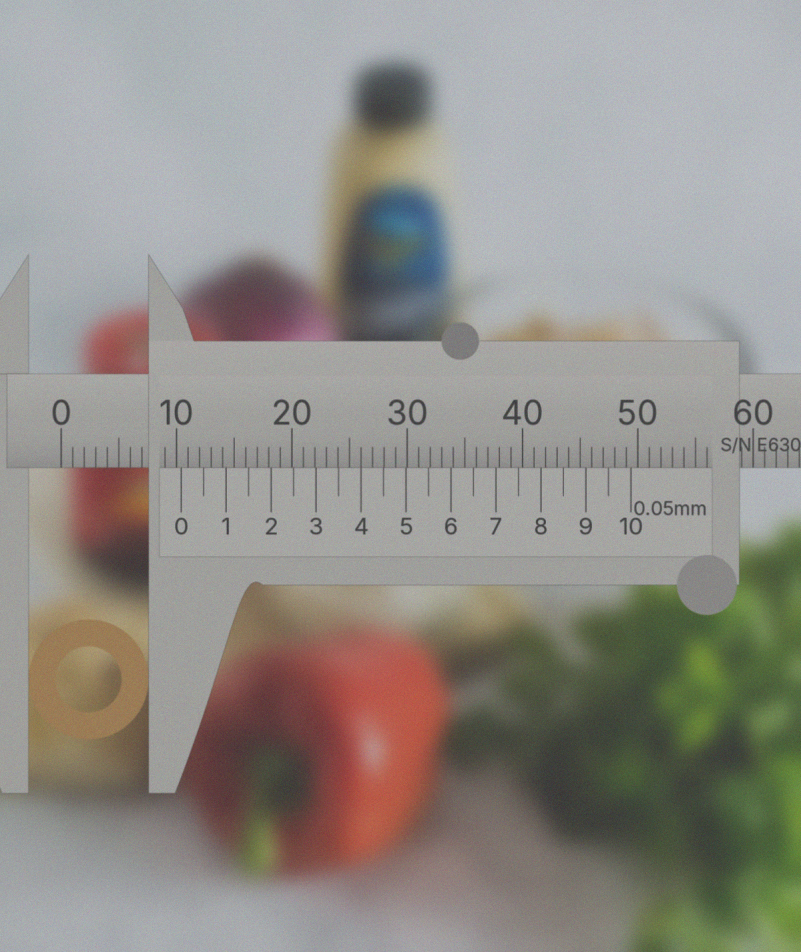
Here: 10.4 mm
